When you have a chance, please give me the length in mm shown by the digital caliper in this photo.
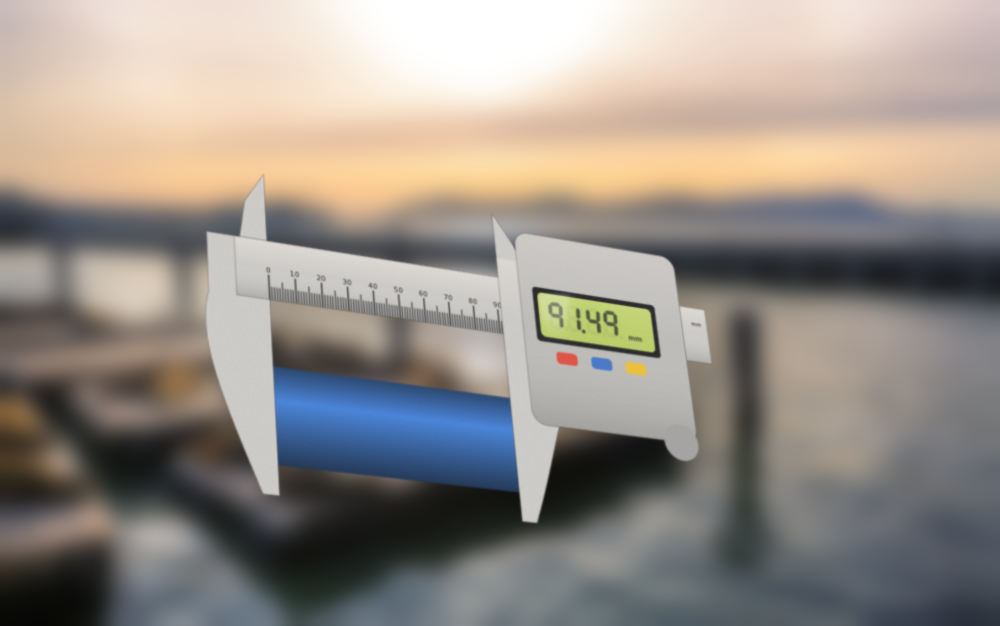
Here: 91.49 mm
